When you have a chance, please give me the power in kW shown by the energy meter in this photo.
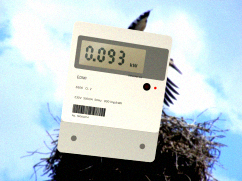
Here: 0.093 kW
